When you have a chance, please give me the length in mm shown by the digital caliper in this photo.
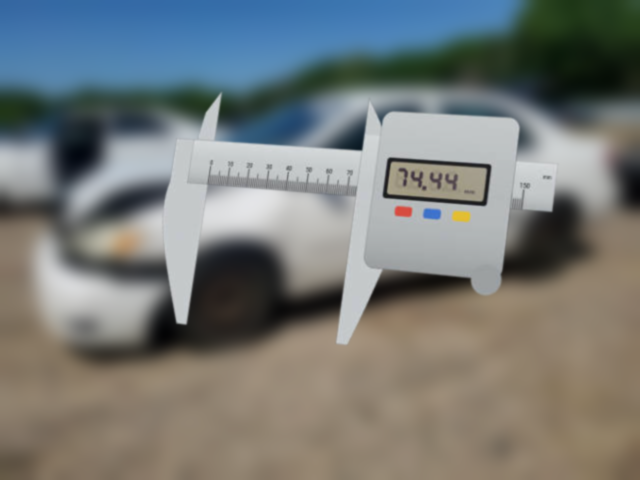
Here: 74.44 mm
